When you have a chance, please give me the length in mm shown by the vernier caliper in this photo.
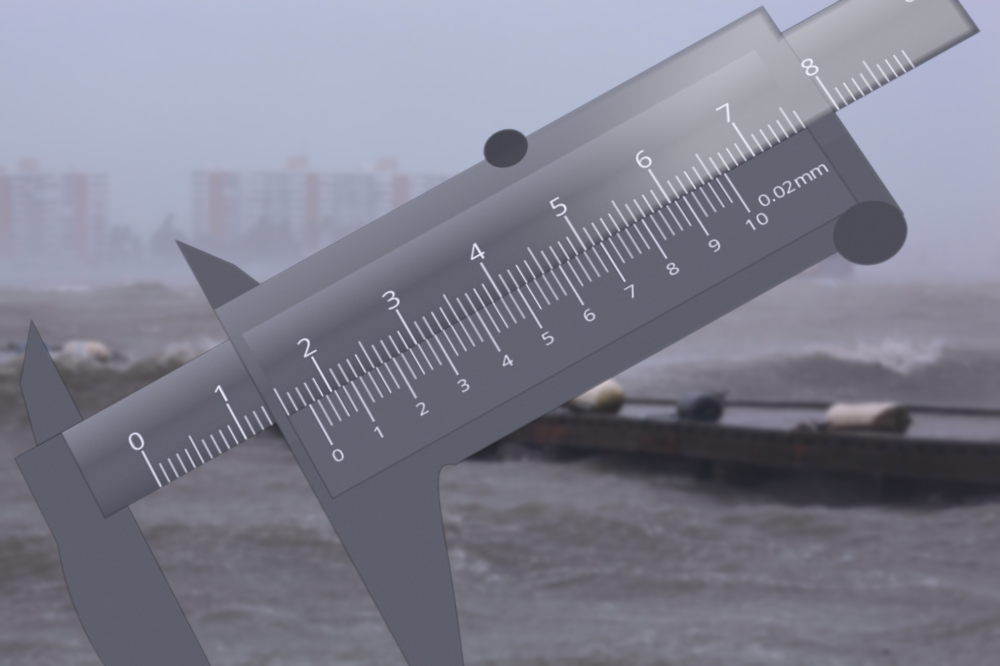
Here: 17.4 mm
